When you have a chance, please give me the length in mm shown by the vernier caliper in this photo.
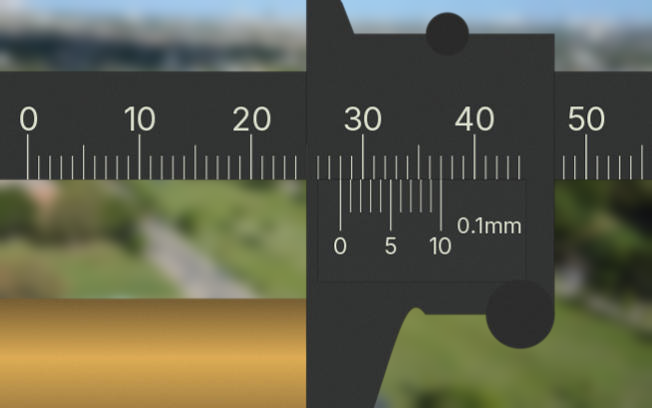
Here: 28.0 mm
